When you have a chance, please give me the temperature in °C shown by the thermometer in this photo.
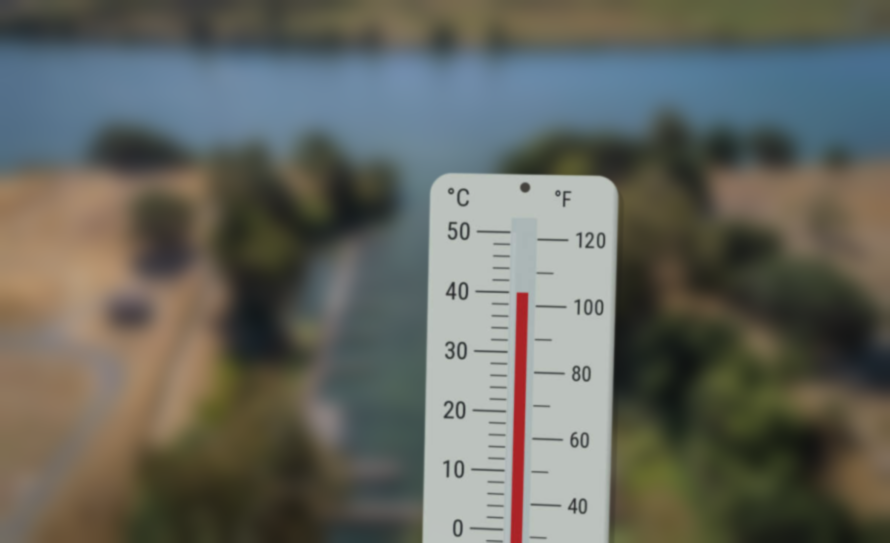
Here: 40 °C
